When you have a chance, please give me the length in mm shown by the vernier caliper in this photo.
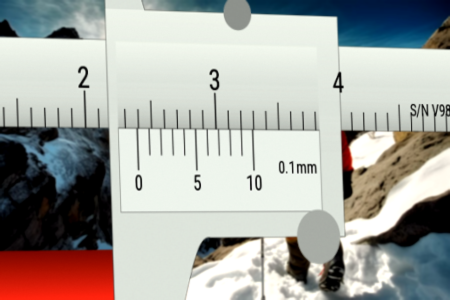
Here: 23.9 mm
